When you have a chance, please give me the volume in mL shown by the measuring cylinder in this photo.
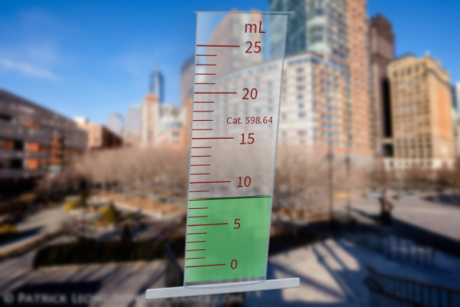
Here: 8 mL
